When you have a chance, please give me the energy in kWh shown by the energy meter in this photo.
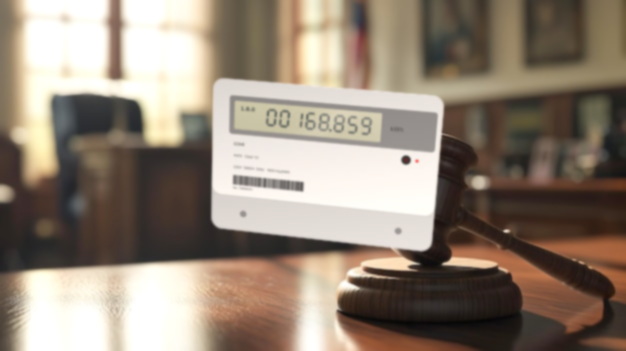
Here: 168.859 kWh
